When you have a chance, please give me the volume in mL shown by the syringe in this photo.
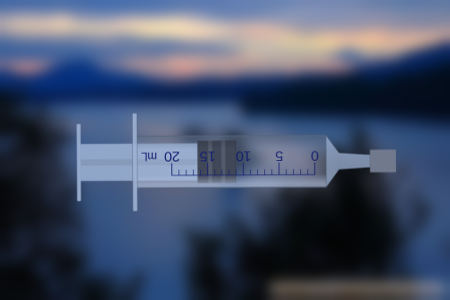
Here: 11 mL
